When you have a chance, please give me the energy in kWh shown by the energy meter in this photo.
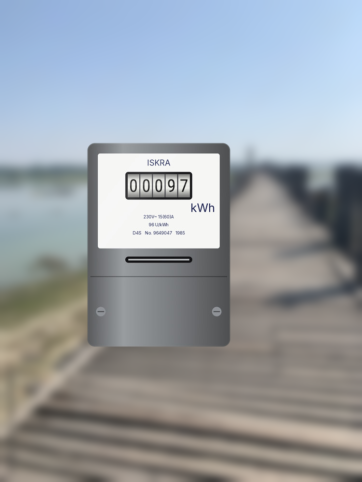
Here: 97 kWh
